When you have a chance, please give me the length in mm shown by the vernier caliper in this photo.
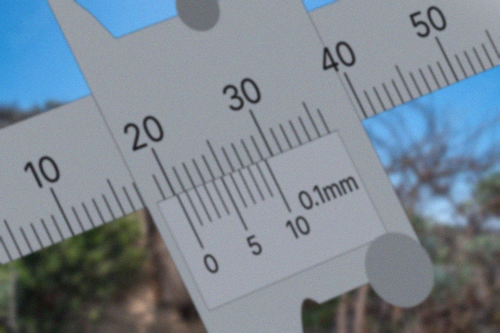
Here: 20.2 mm
